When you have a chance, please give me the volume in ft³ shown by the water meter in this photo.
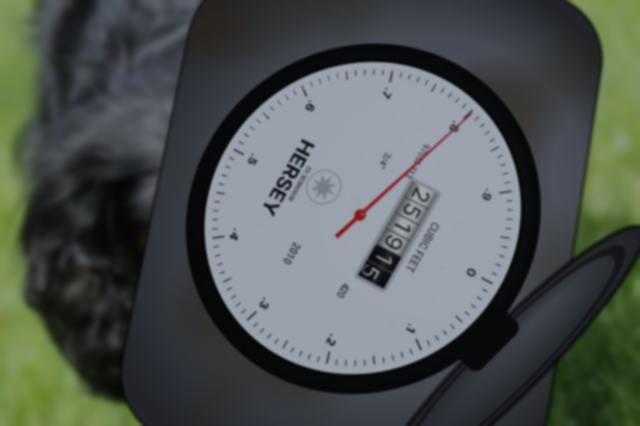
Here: 251914.80 ft³
